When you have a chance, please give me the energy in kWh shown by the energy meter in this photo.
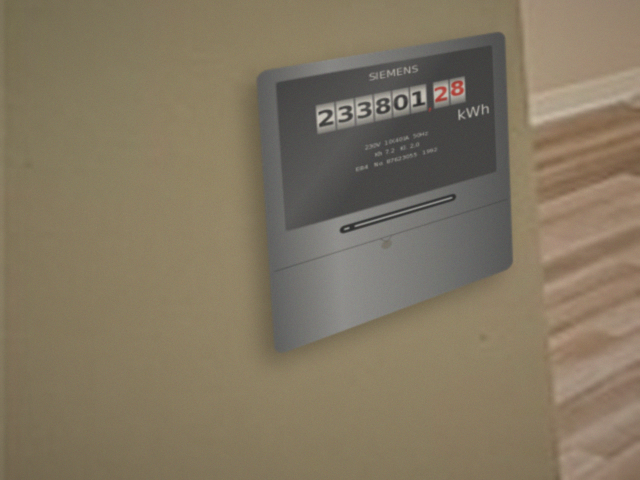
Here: 233801.28 kWh
